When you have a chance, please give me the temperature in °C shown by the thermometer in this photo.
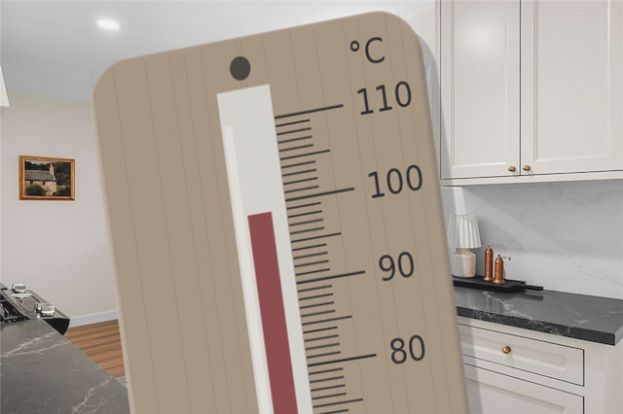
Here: 99 °C
